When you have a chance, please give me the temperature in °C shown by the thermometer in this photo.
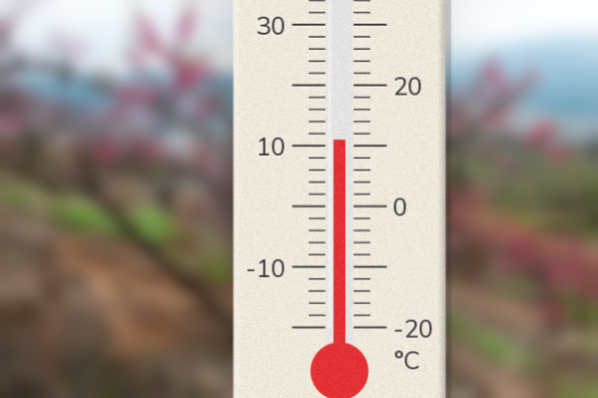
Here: 11 °C
